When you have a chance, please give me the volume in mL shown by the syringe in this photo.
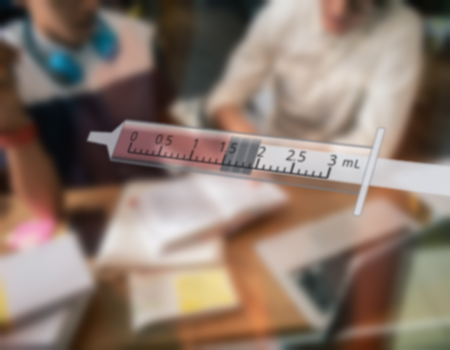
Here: 1.5 mL
